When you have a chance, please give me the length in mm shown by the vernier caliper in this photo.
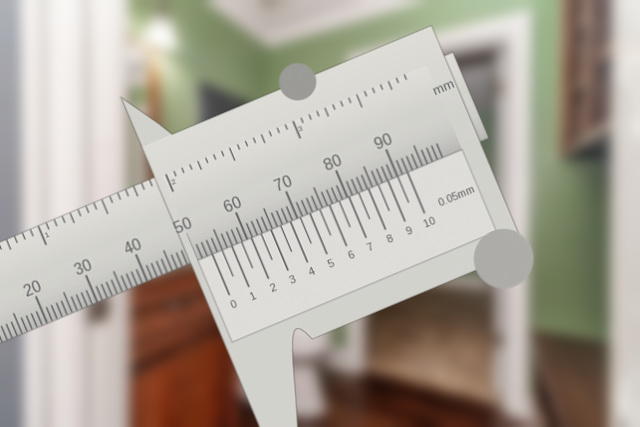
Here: 53.0 mm
